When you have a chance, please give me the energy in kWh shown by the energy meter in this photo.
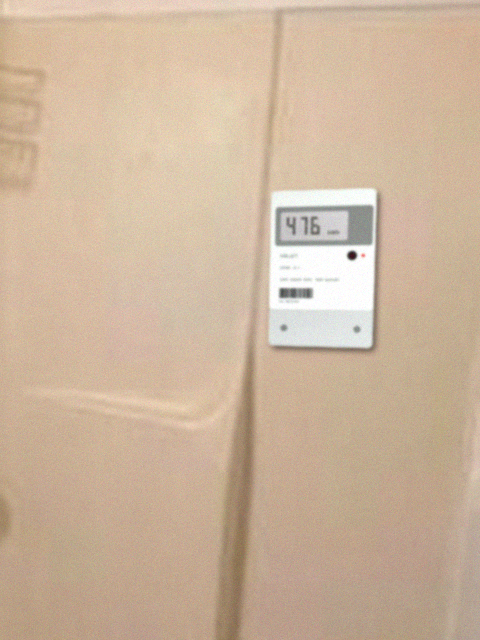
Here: 476 kWh
